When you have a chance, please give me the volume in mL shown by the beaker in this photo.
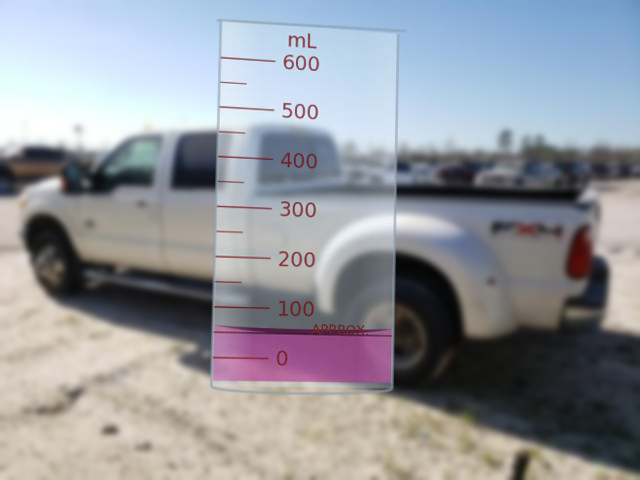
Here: 50 mL
